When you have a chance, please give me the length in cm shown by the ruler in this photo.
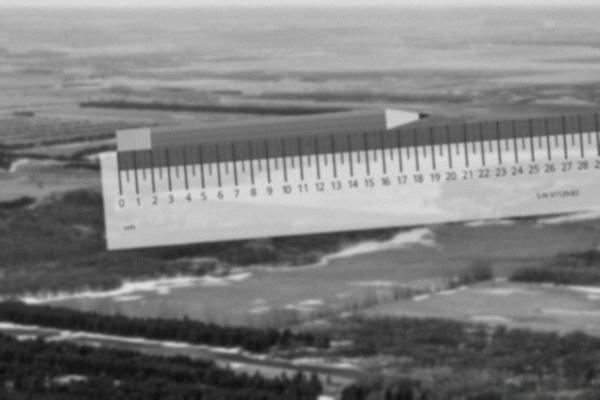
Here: 19 cm
